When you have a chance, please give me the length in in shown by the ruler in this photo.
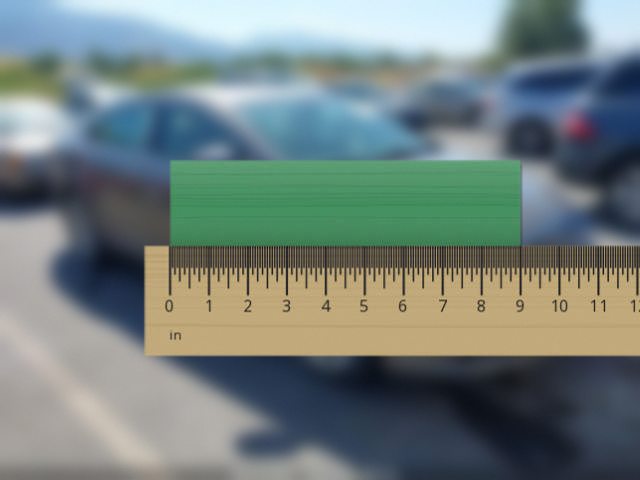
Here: 9 in
